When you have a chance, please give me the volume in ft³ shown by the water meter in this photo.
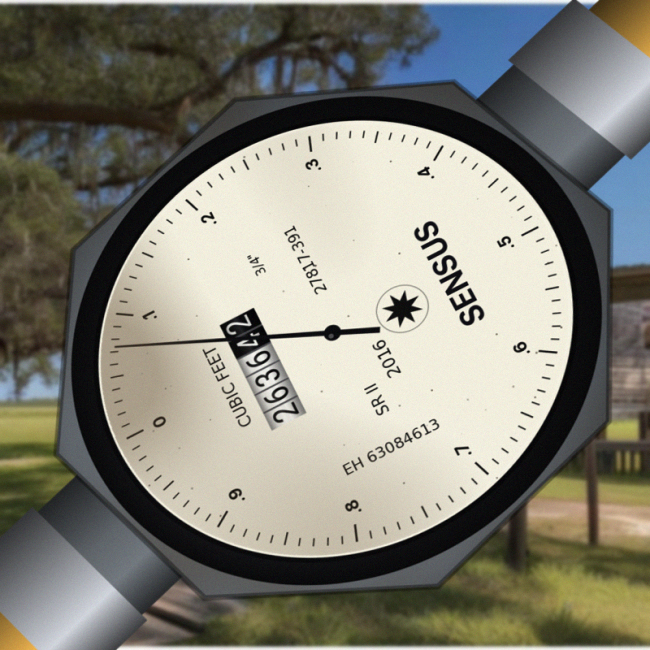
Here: 263642.07 ft³
